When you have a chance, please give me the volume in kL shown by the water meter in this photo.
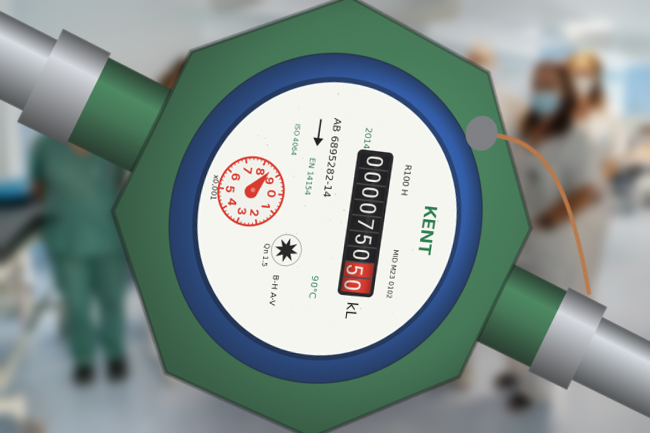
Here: 750.498 kL
